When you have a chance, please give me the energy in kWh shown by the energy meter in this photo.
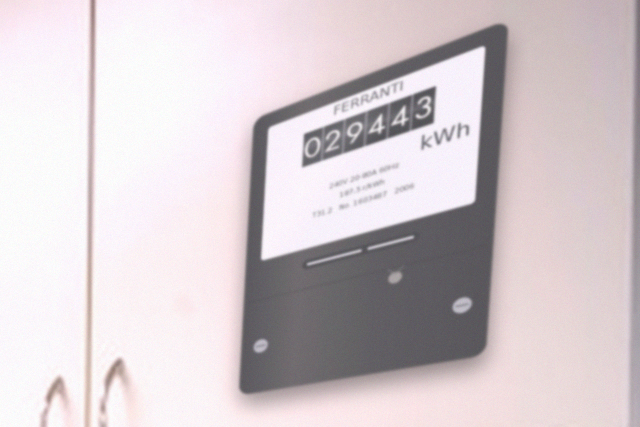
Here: 29443 kWh
